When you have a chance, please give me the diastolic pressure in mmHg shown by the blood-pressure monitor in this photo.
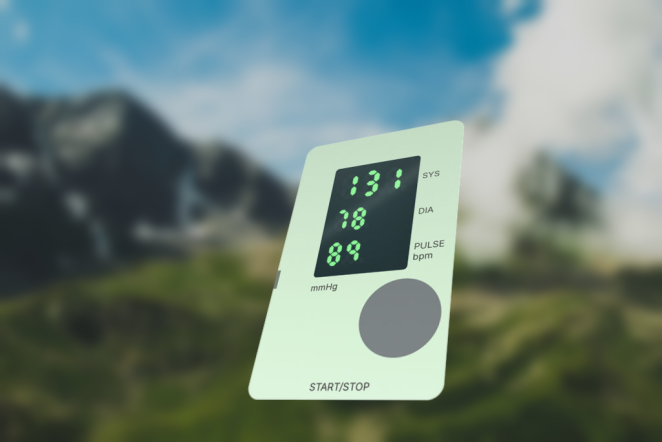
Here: 78 mmHg
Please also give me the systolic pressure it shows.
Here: 131 mmHg
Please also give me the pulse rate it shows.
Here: 89 bpm
